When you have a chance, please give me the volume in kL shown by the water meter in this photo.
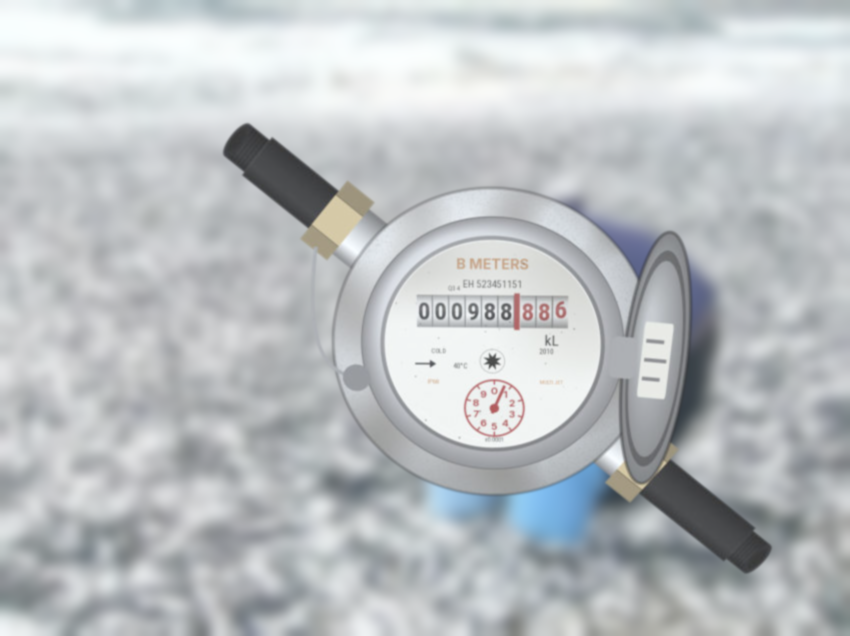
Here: 988.8860 kL
